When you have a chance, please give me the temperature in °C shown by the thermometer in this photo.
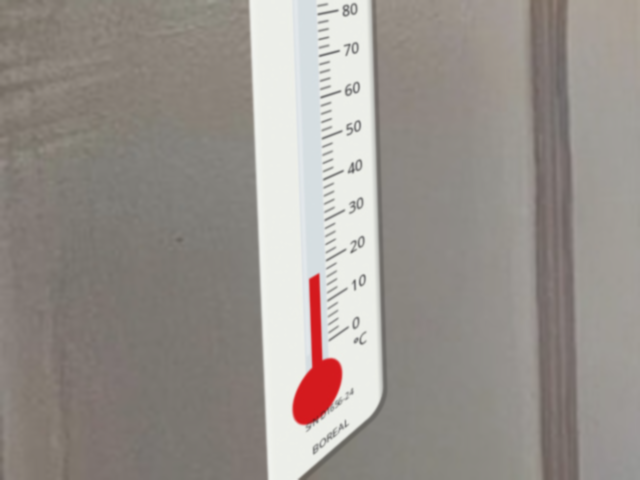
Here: 18 °C
